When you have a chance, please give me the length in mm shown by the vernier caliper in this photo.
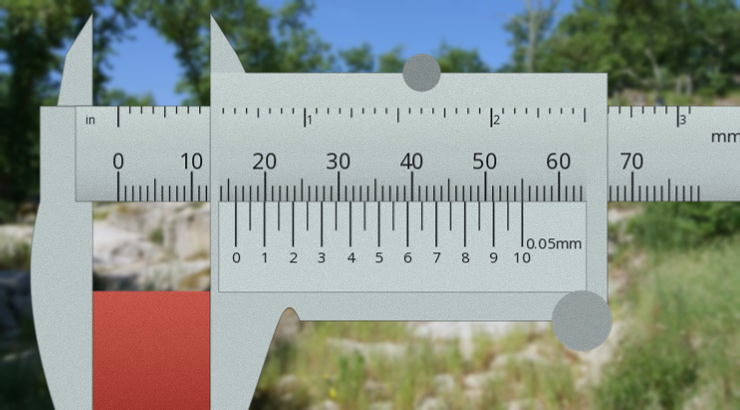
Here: 16.0 mm
